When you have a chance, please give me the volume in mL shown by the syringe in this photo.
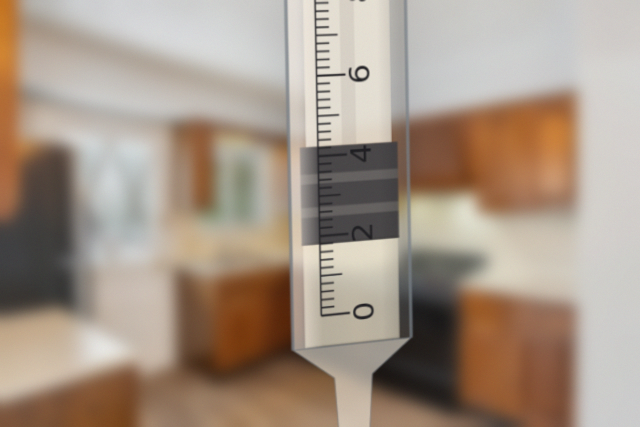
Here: 1.8 mL
